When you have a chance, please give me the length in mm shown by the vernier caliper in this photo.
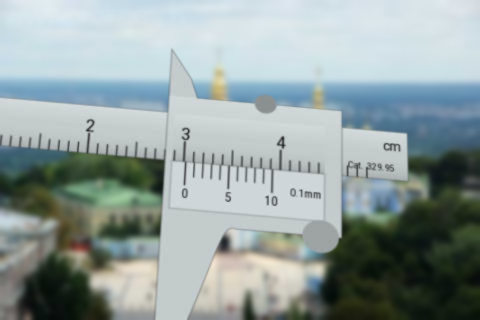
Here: 30.2 mm
